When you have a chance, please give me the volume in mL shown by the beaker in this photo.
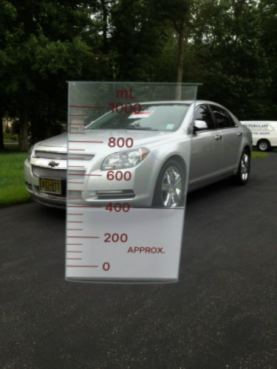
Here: 400 mL
